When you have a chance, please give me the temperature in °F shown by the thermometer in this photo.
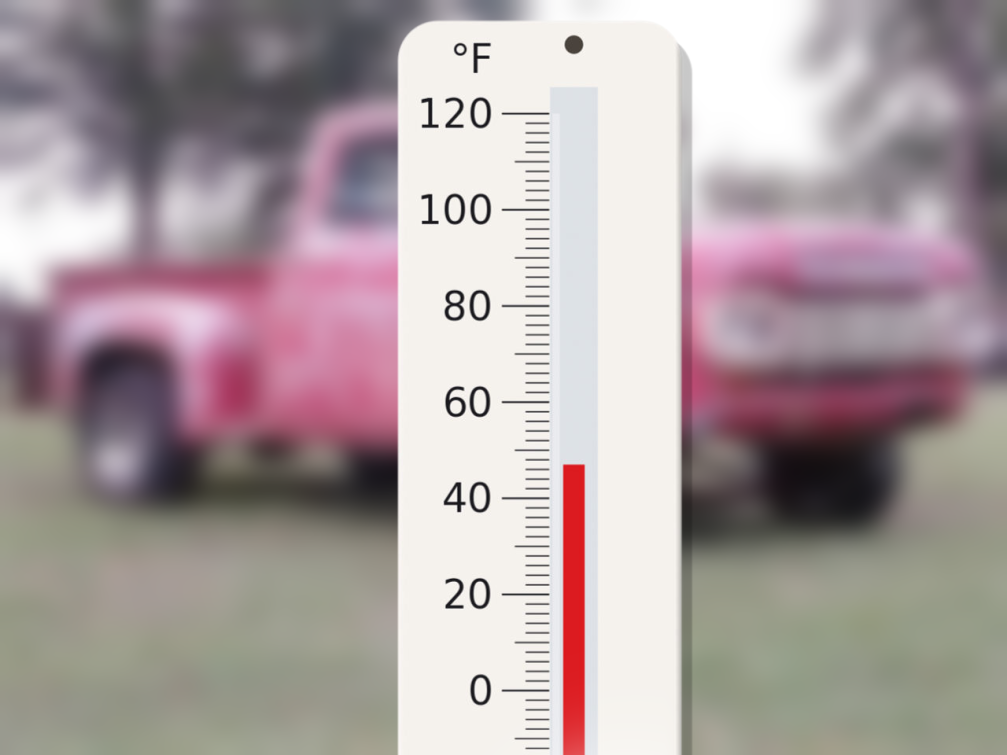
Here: 47 °F
